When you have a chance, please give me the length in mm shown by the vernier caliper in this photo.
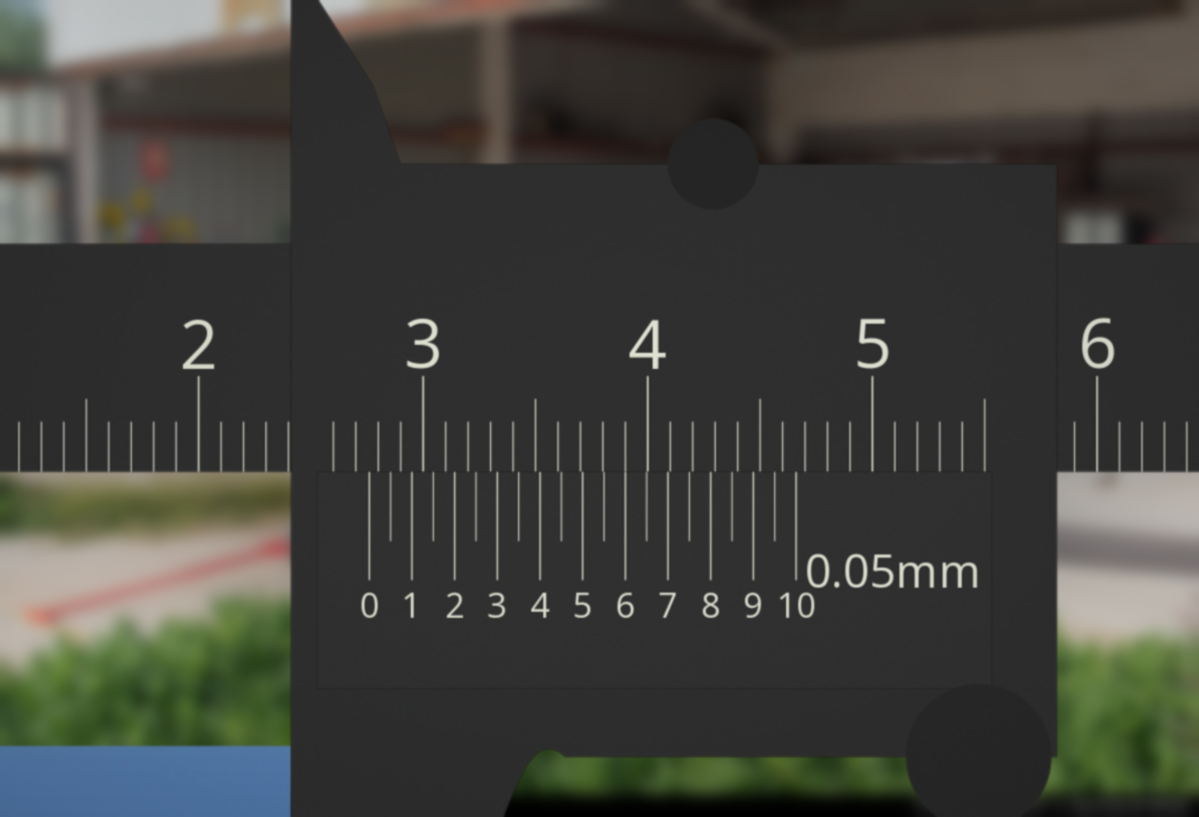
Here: 27.6 mm
